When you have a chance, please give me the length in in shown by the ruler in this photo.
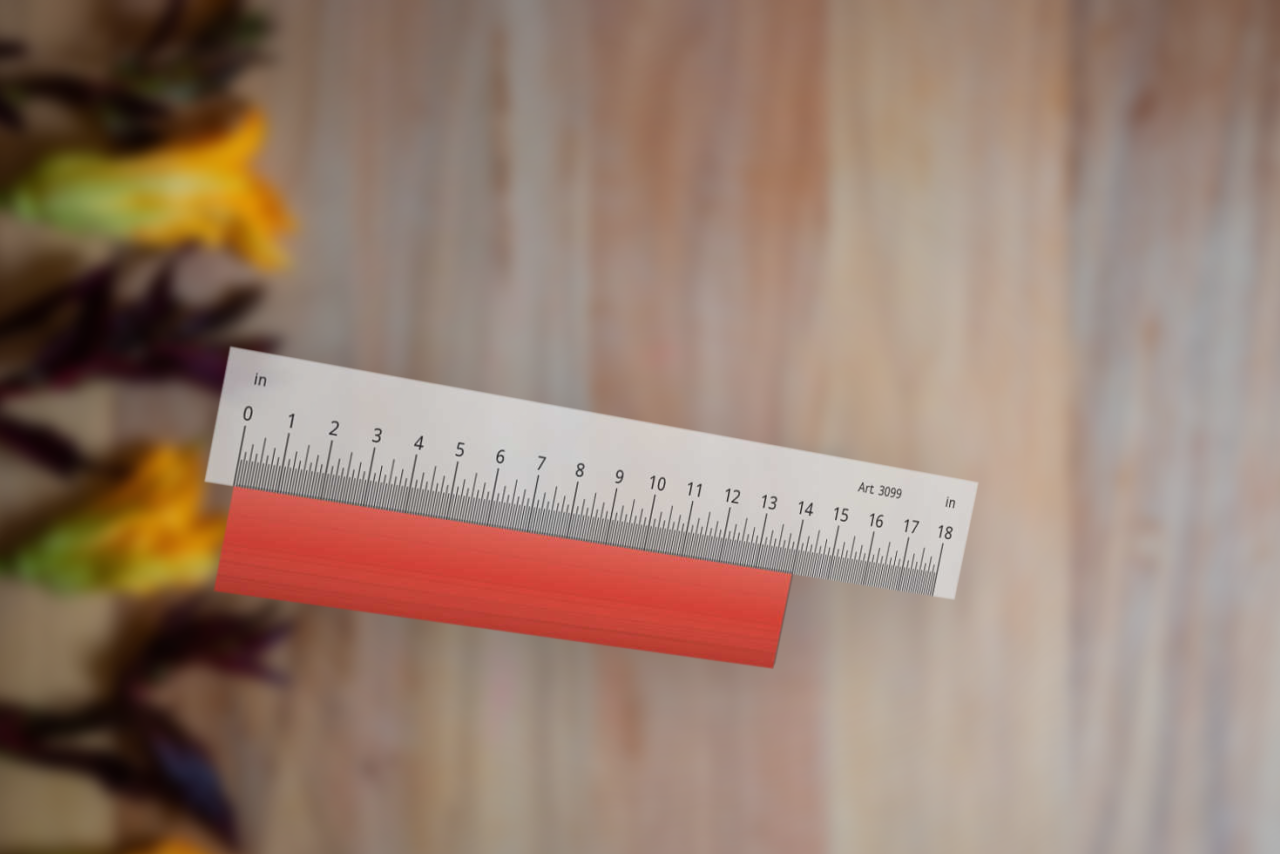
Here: 14 in
